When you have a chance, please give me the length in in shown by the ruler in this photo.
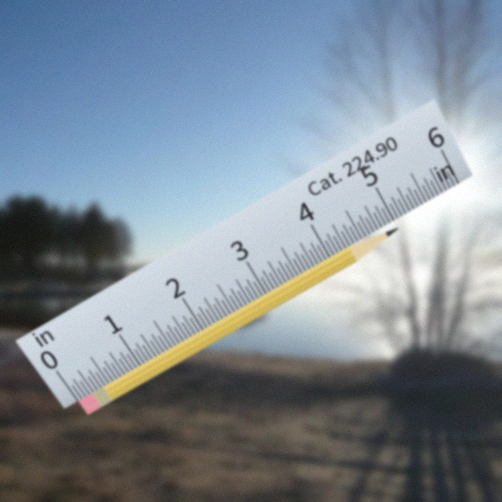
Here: 5 in
